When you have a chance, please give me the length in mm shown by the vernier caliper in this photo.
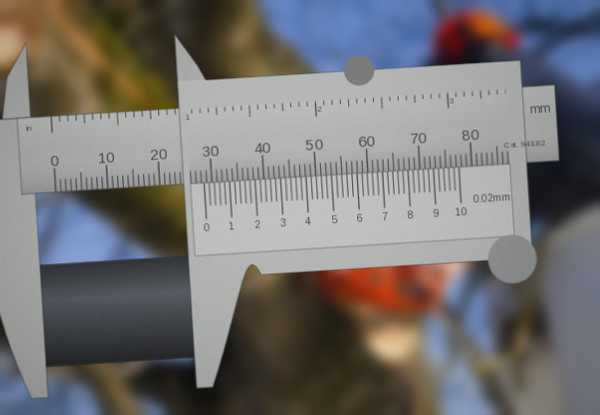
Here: 28.5 mm
